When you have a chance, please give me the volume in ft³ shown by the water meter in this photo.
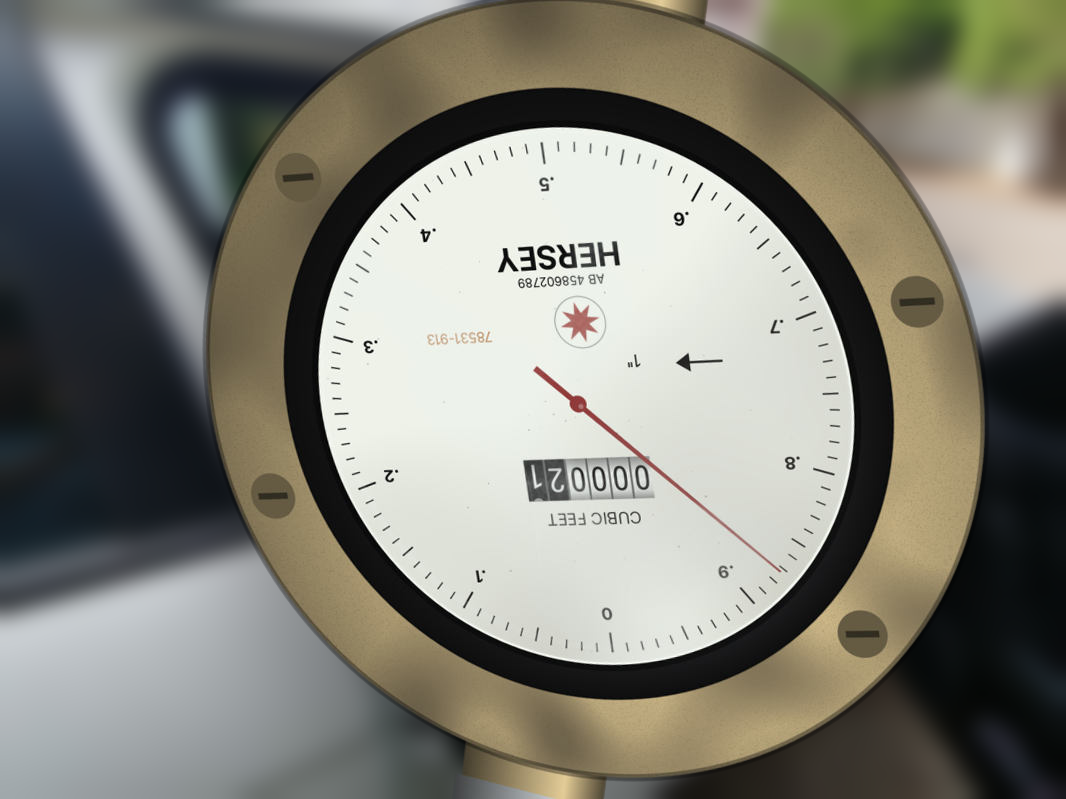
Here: 20.87 ft³
